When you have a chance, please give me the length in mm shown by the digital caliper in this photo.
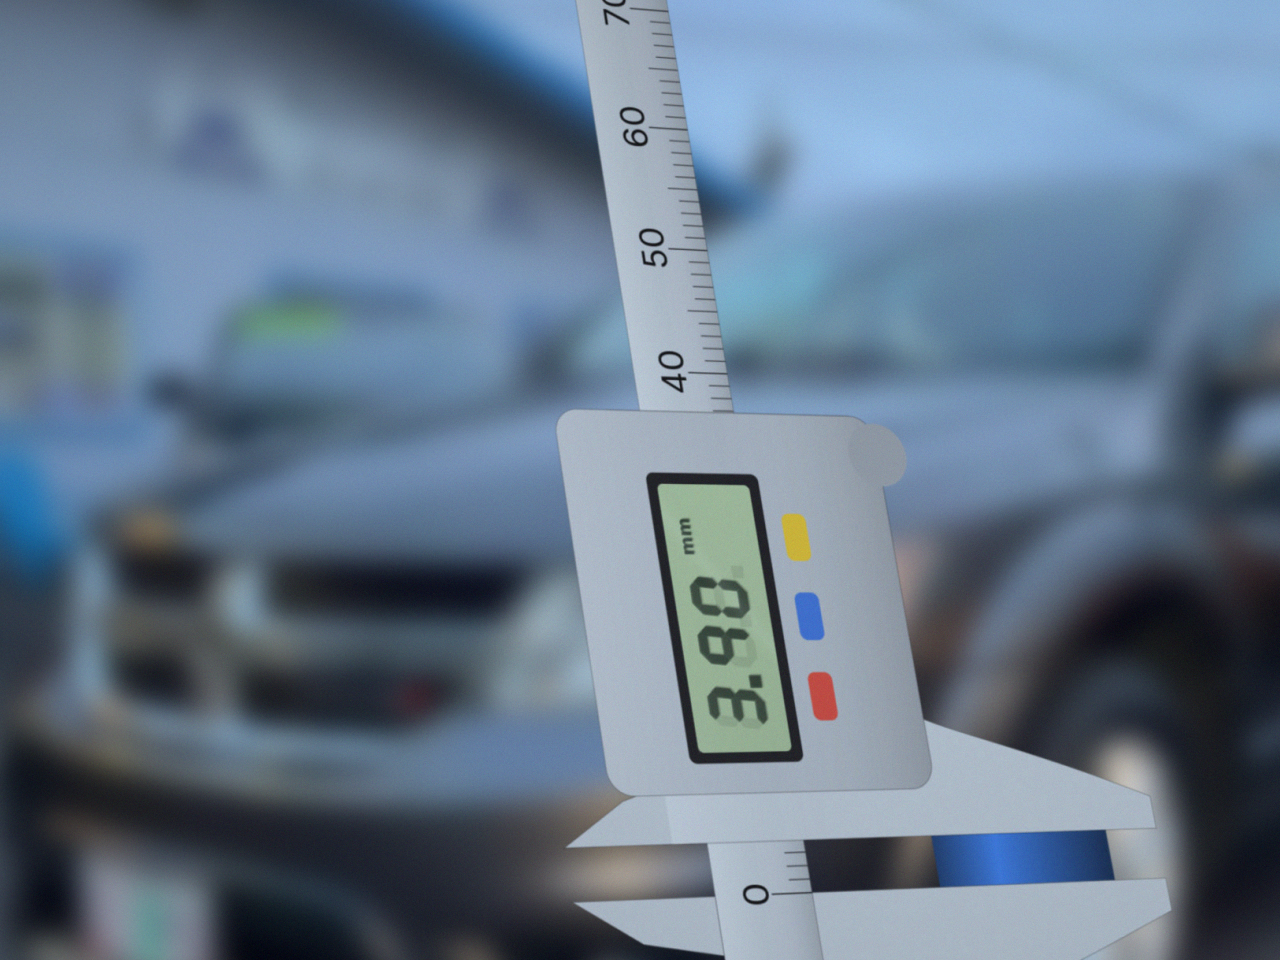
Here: 3.90 mm
